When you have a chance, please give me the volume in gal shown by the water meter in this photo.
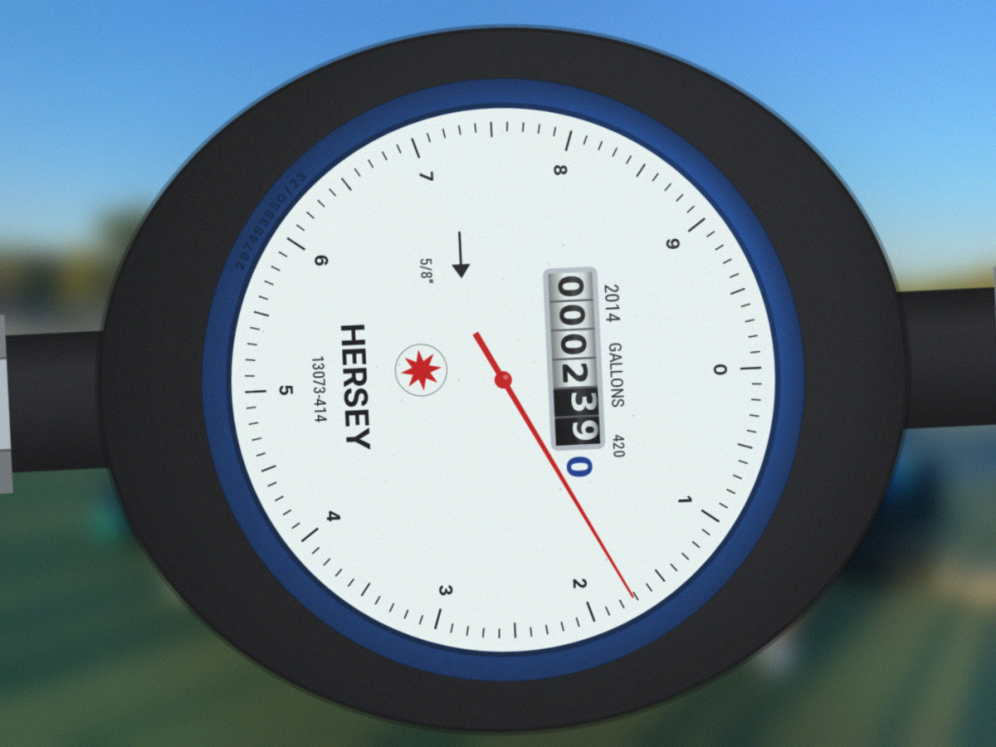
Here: 2391.7 gal
